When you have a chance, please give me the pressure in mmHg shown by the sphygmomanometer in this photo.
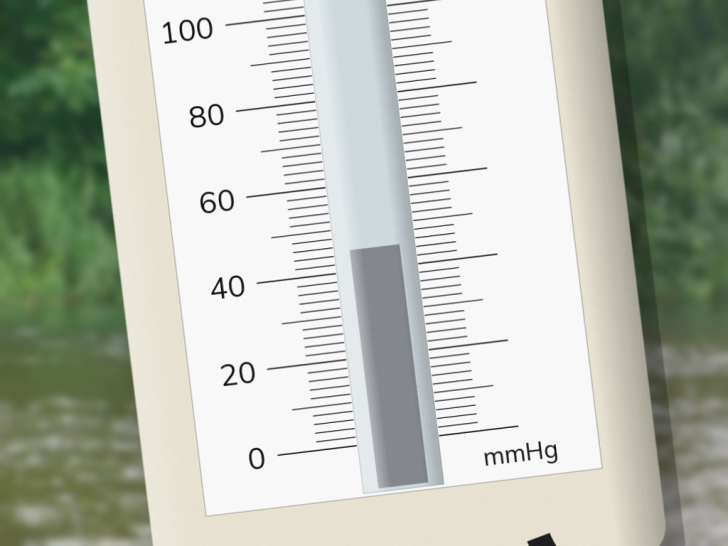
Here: 45 mmHg
